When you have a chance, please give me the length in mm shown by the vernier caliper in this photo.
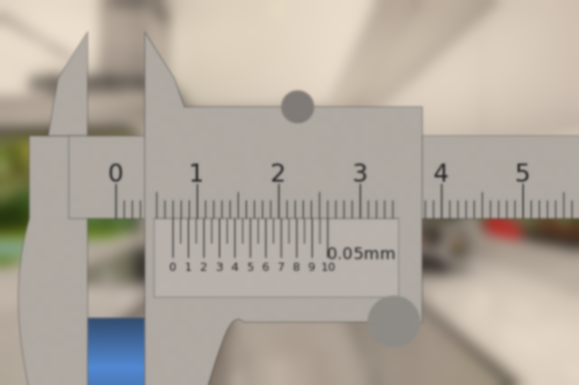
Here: 7.0 mm
